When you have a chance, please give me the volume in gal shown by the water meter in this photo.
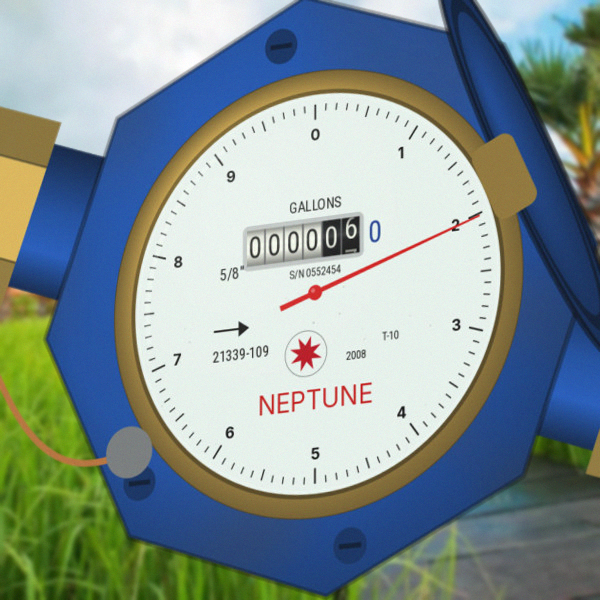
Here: 62.0 gal
